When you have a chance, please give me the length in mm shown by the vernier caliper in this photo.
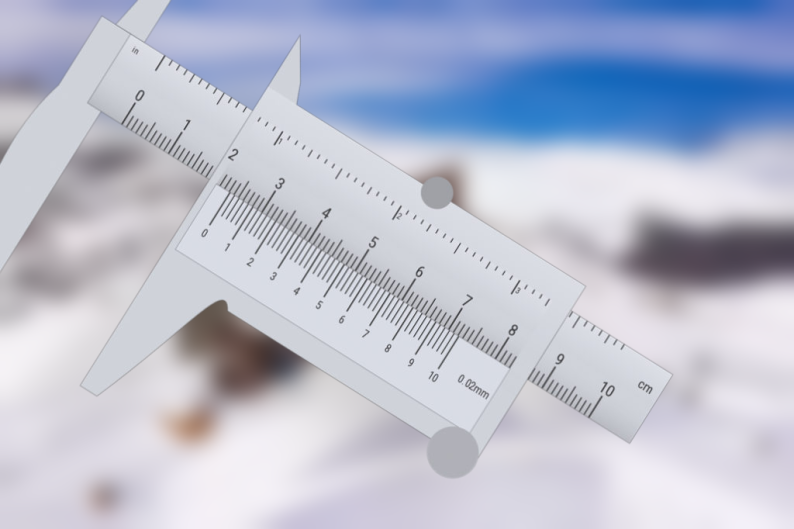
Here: 23.2 mm
